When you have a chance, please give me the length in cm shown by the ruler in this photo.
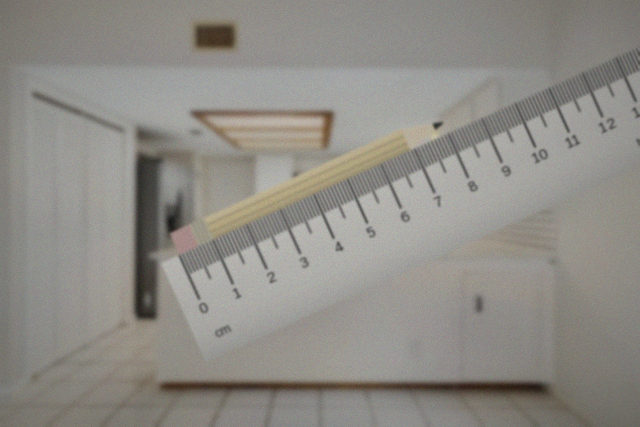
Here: 8 cm
